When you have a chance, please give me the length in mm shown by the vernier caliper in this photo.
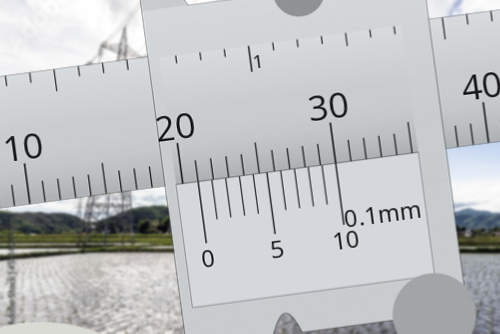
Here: 21.0 mm
